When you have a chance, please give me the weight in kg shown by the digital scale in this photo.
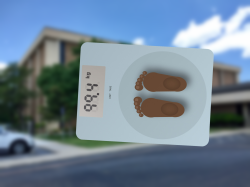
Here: 99.4 kg
